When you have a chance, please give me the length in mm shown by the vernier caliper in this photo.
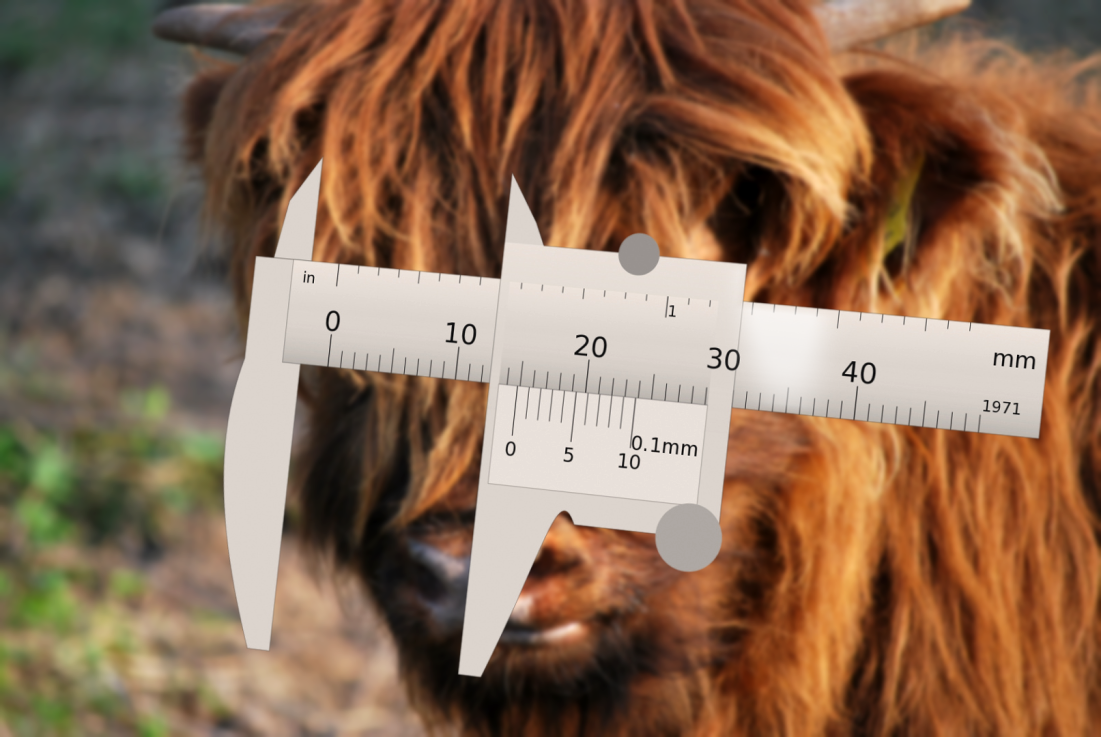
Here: 14.8 mm
